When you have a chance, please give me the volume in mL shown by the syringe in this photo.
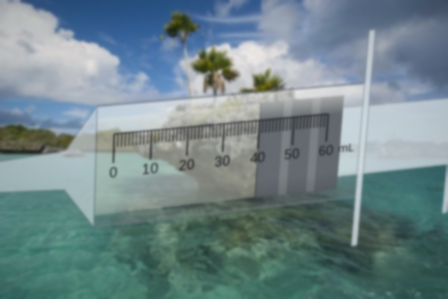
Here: 40 mL
